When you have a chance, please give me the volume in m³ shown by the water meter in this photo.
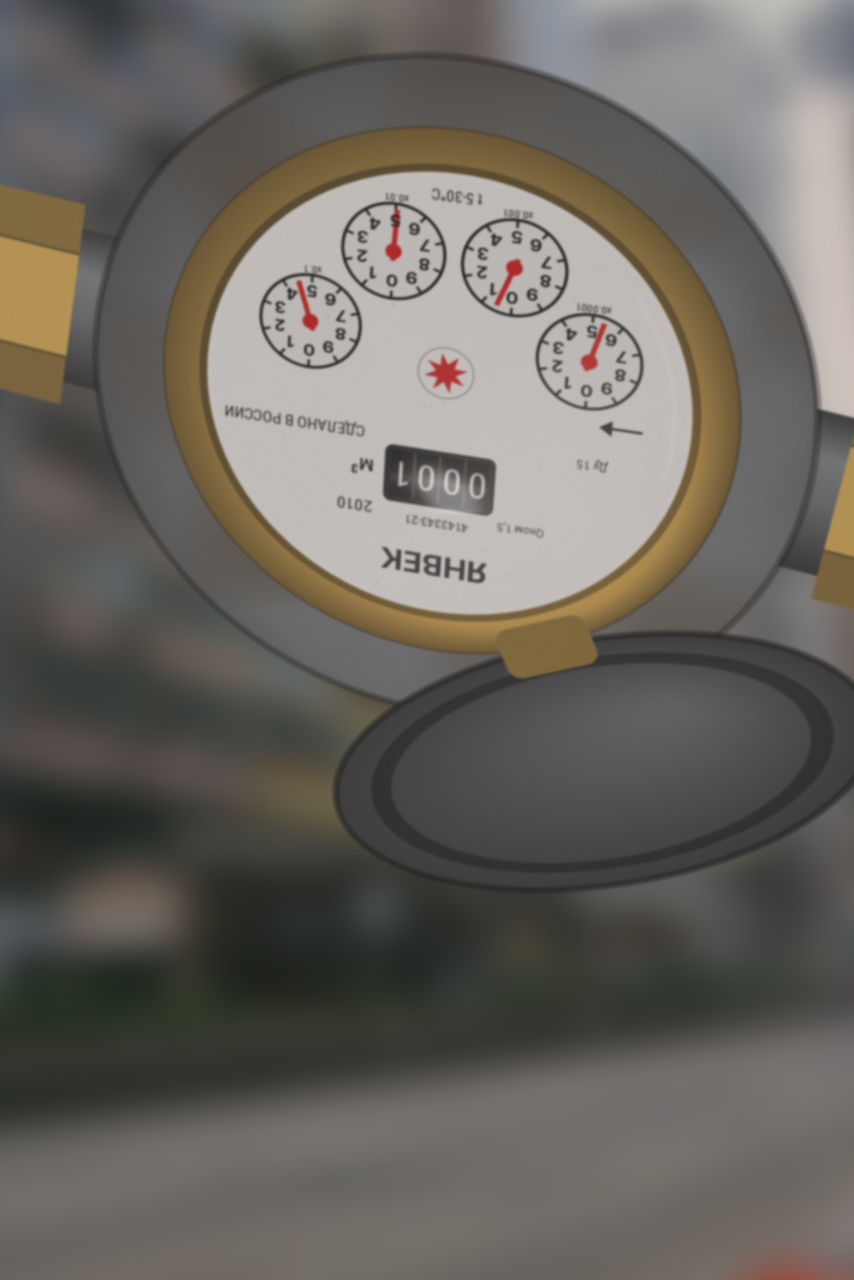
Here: 1.4505 m³
